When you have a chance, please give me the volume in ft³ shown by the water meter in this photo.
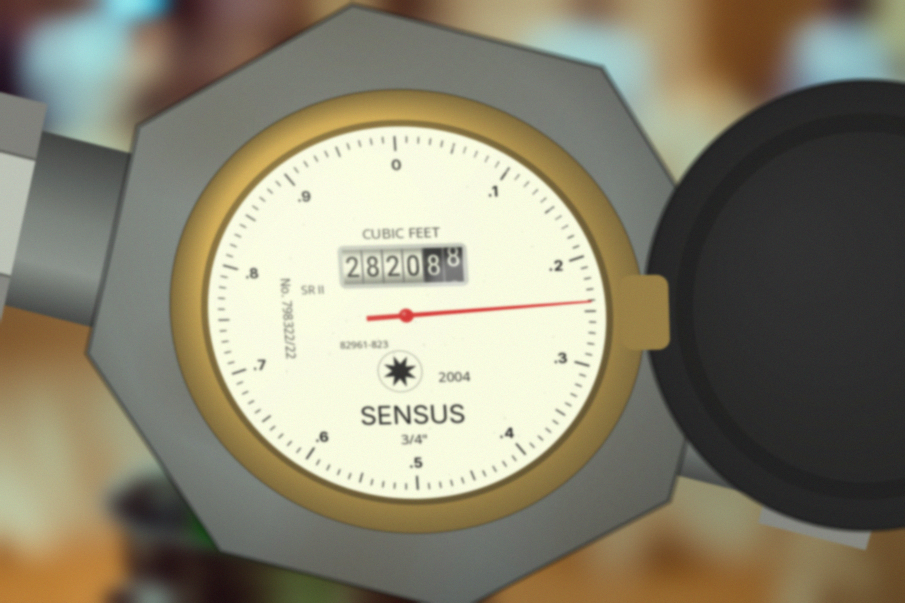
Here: 282088.24 ft³
